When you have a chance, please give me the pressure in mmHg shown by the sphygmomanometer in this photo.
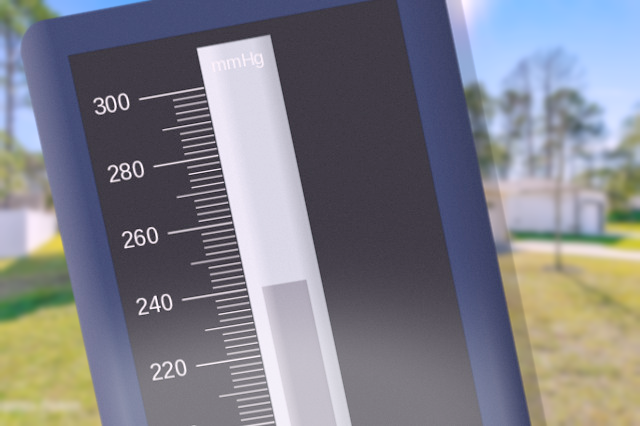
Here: 240 mmHg
